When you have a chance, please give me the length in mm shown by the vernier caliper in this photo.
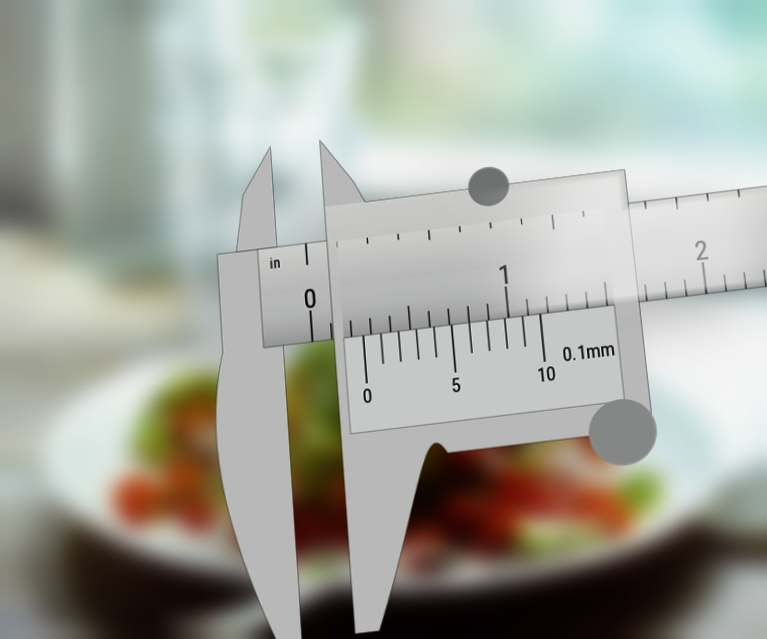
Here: 2.6 mm
